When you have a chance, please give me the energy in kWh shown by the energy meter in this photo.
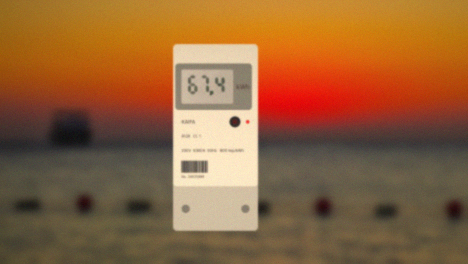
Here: 67.4 kWh
